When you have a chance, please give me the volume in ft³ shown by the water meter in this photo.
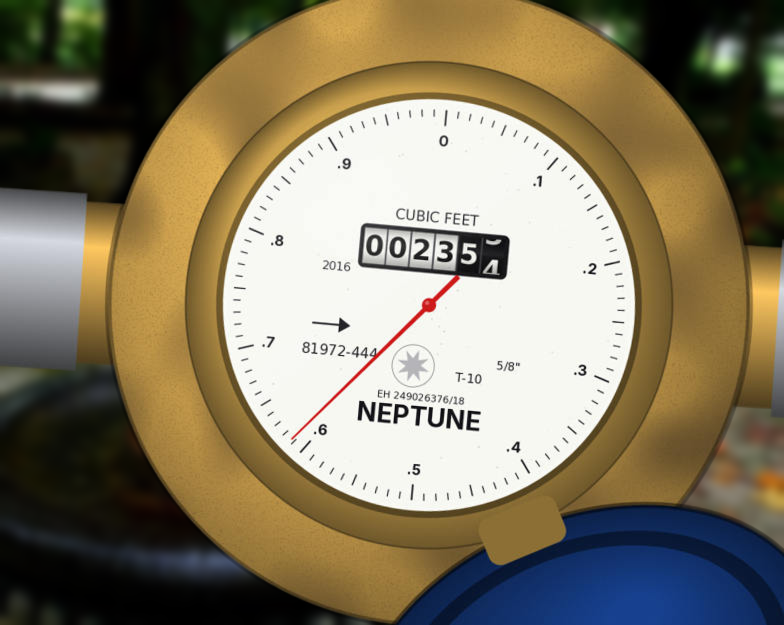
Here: 2353.61 ft³
